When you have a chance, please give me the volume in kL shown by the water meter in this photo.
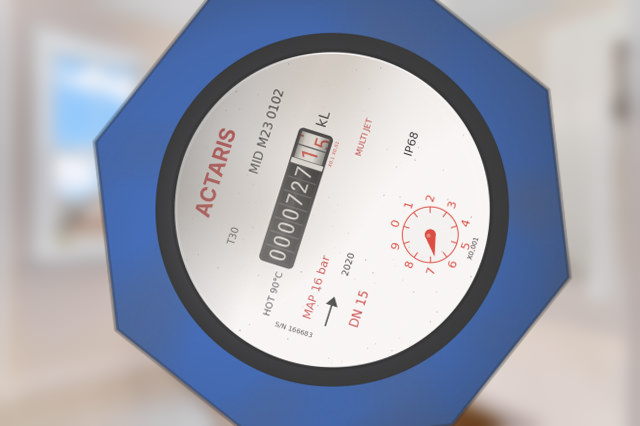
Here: 727.146 kL
